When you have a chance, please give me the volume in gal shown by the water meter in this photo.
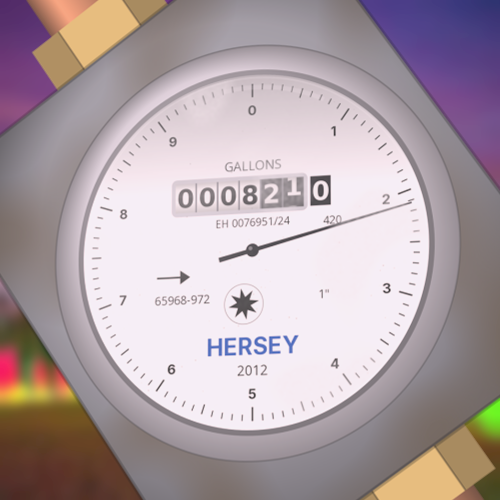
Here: 8212.1 gal
